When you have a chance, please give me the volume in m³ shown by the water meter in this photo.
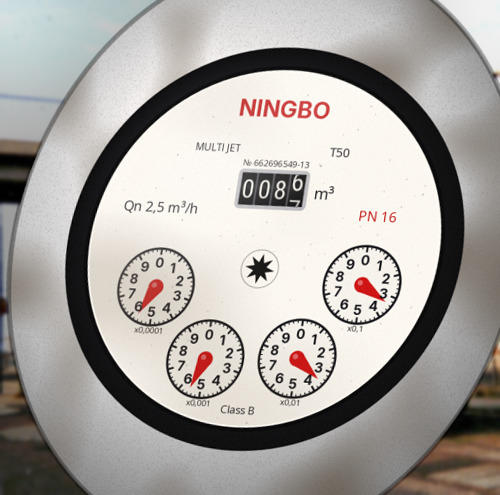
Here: 86.3355 m³
